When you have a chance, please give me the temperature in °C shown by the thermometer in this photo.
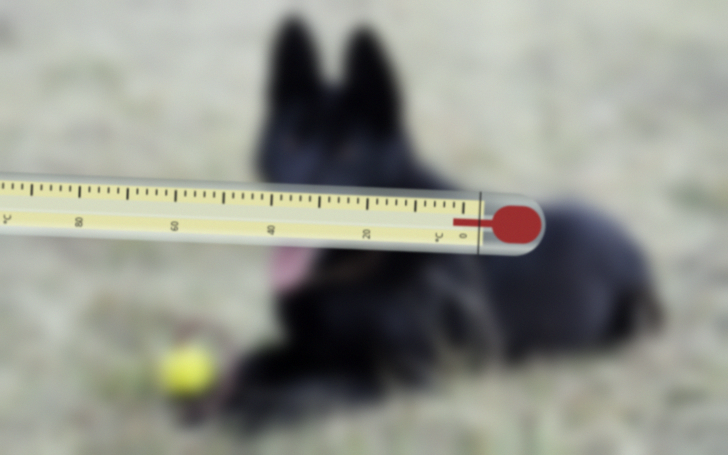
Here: 2 °C
